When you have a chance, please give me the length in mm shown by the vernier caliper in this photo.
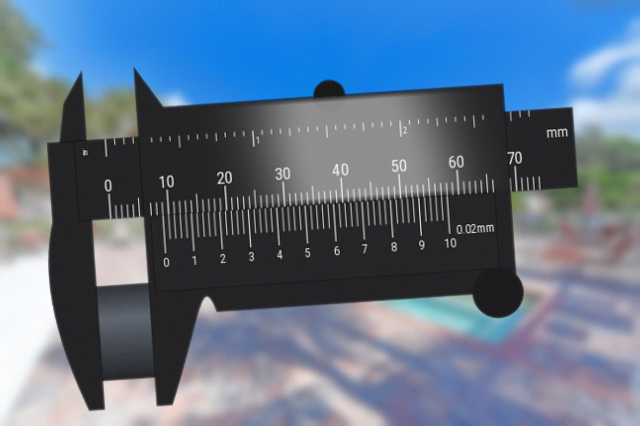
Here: 9.0 mm
